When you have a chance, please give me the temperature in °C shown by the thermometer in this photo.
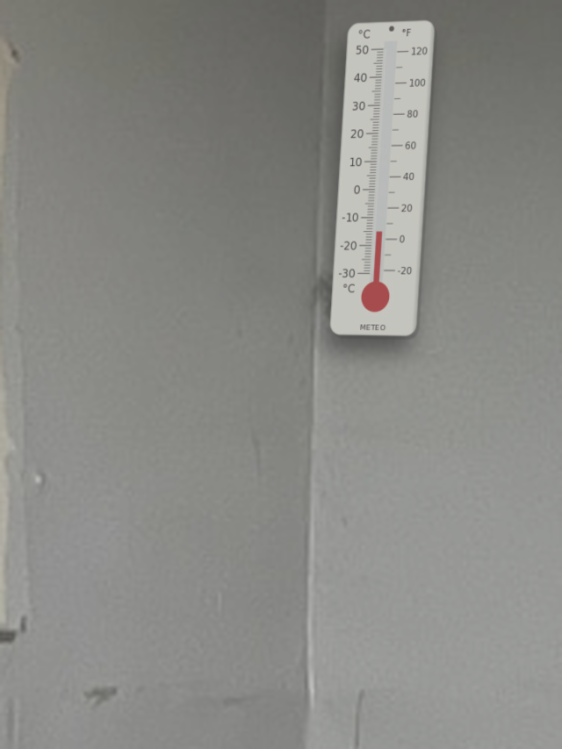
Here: -15 °C
